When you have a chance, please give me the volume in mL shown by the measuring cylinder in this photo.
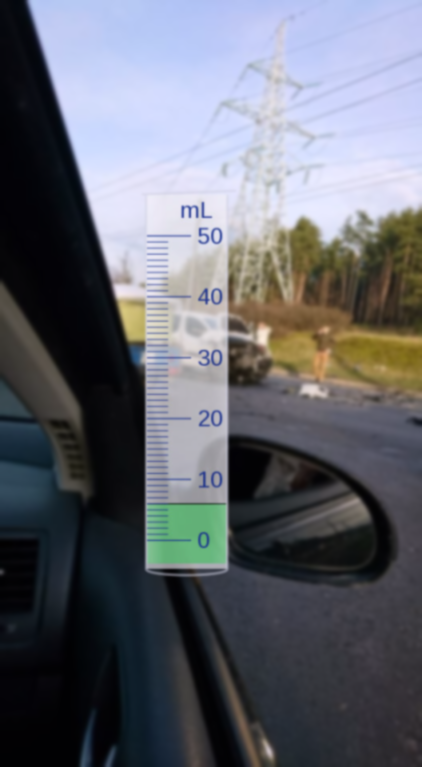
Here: 6 mL
